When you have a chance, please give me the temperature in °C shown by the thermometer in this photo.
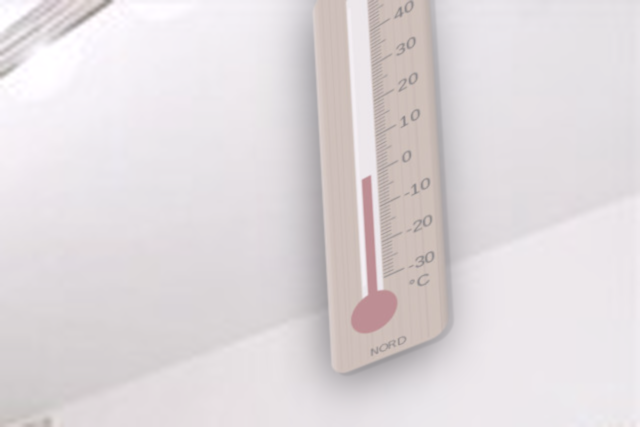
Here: 0 °C
